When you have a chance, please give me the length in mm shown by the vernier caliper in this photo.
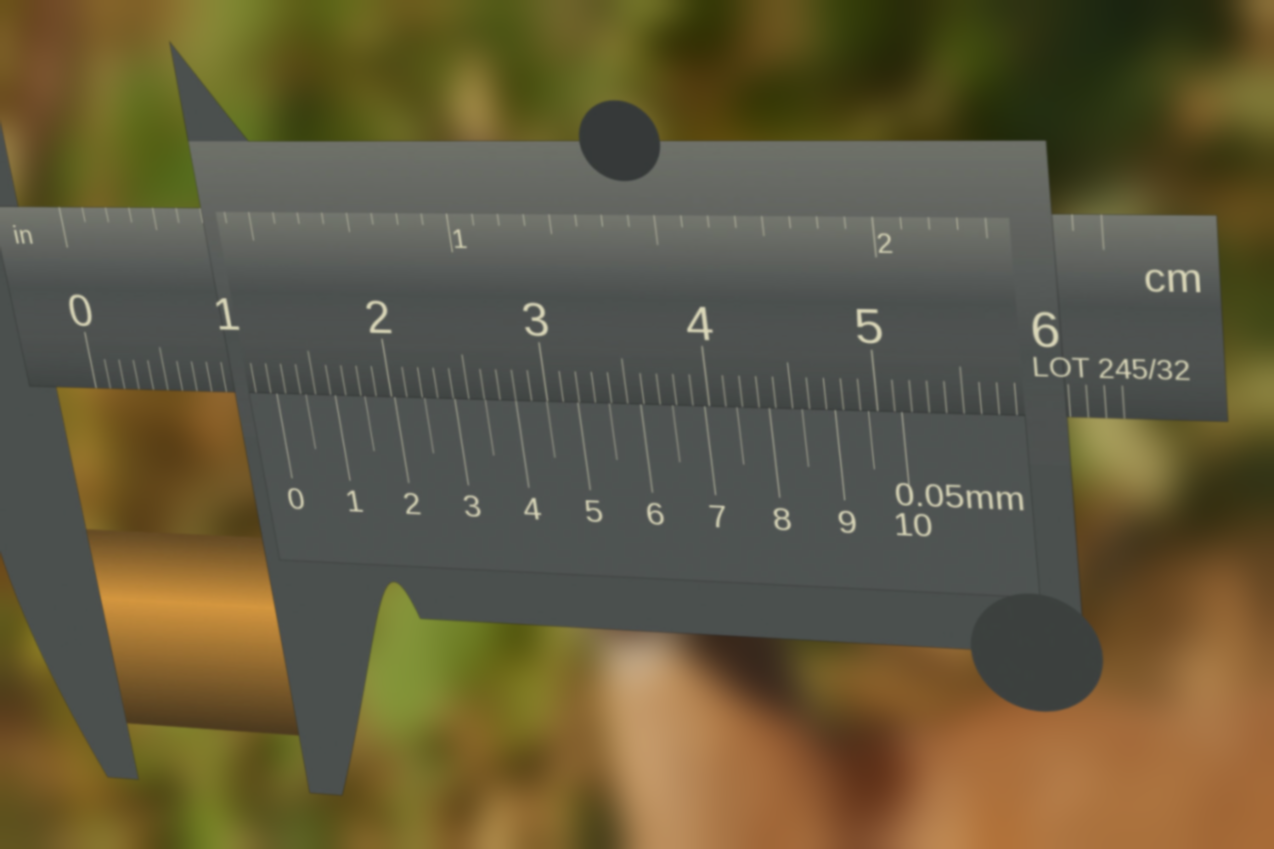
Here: 12.4 mm
